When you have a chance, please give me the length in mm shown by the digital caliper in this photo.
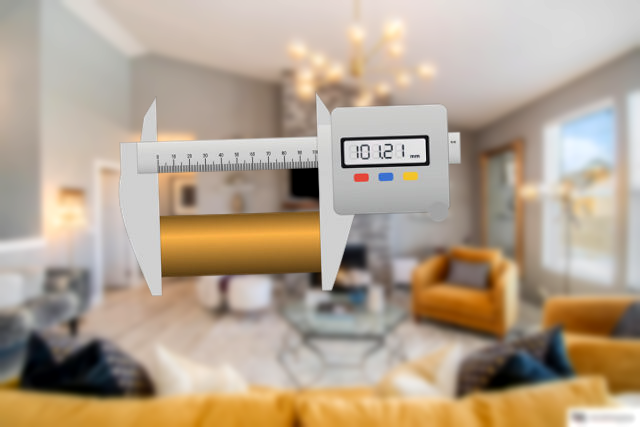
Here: 101.21 mm
